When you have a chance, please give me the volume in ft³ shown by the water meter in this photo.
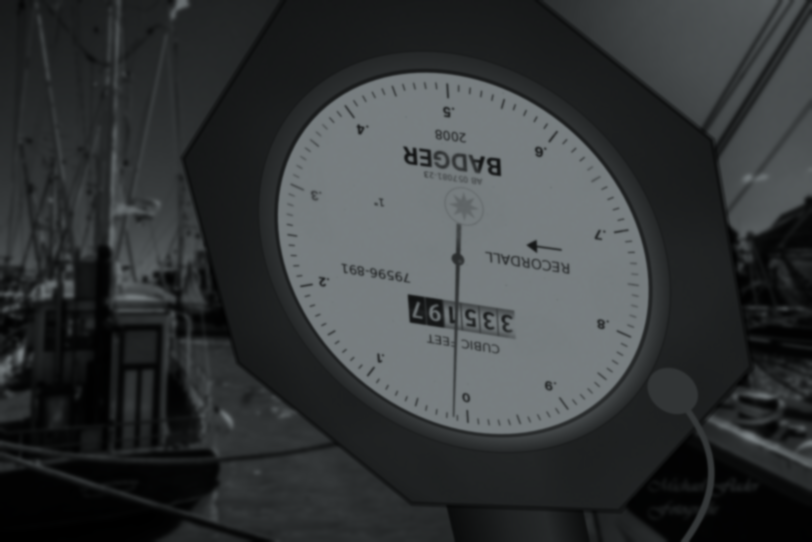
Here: 335197.01 ft³
